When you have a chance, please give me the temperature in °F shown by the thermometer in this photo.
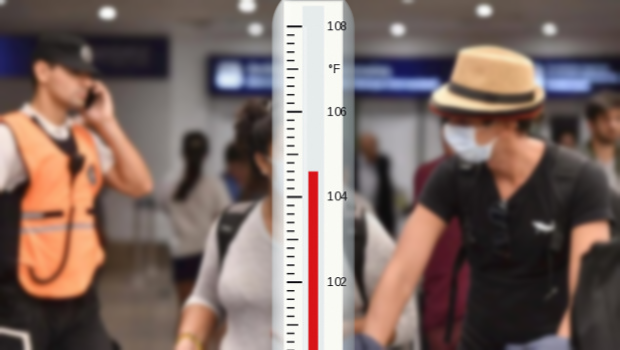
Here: 104.6 °F
